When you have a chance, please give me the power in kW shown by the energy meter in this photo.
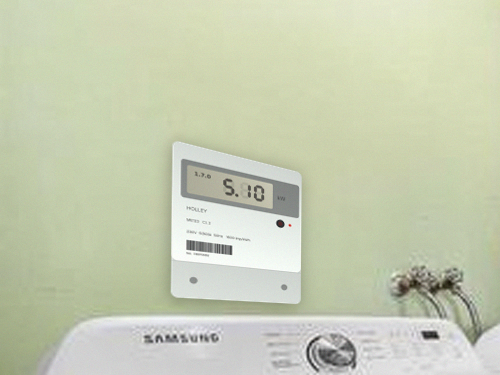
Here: 5.10 kW
